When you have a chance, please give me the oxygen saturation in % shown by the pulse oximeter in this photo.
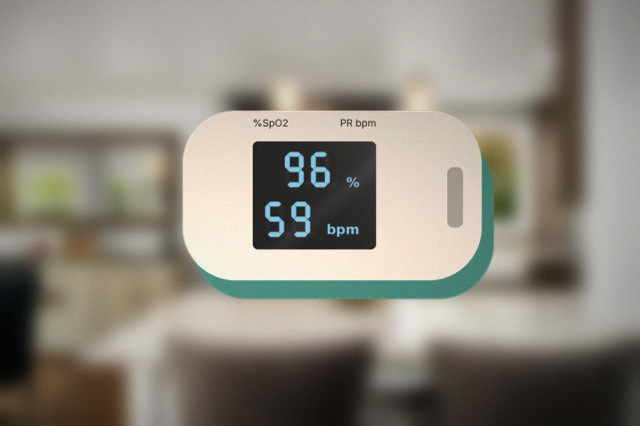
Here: 96 %
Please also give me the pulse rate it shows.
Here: 59 bpm
